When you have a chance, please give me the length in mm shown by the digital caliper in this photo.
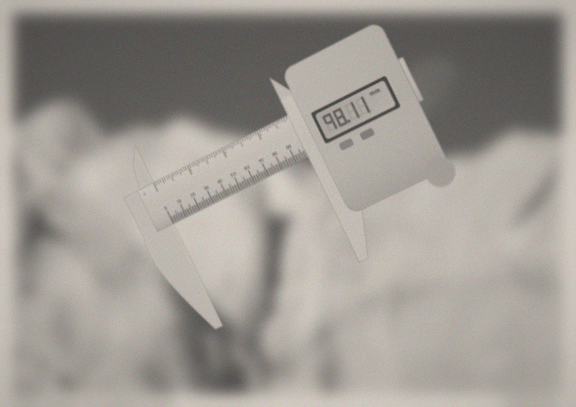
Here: 98.11 mm
